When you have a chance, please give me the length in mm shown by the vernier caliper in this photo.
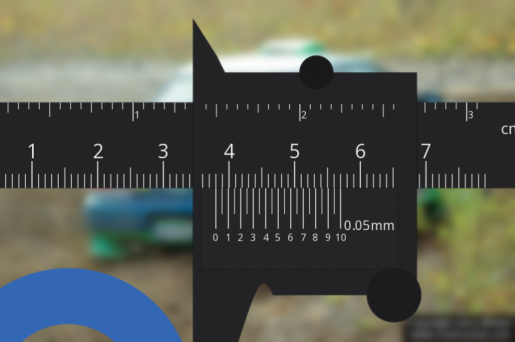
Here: 38.0 mm
